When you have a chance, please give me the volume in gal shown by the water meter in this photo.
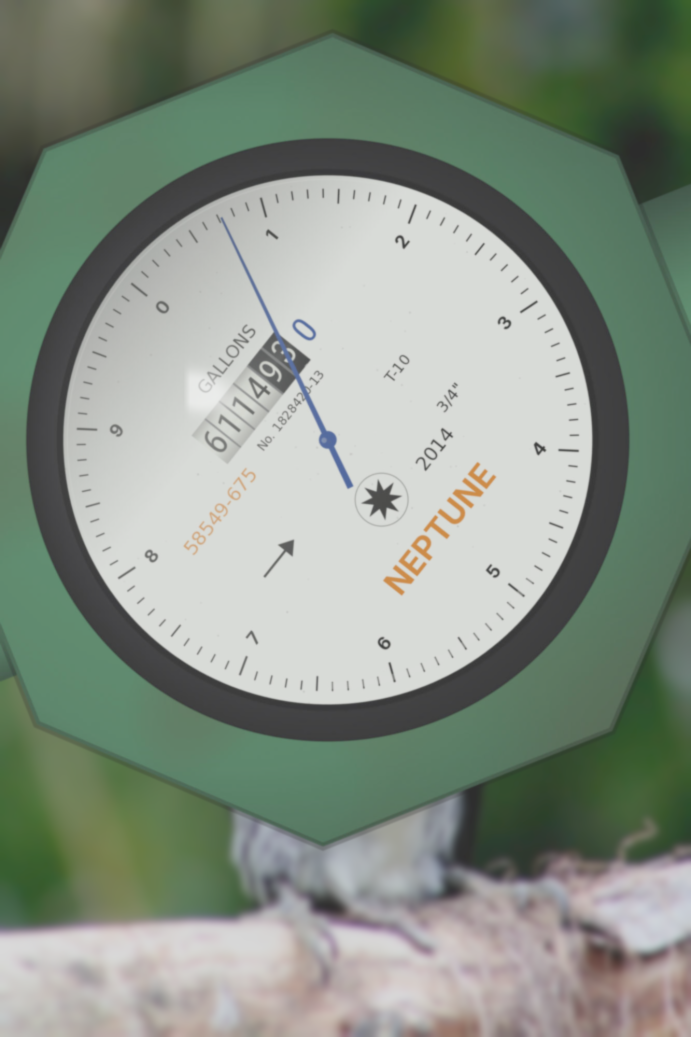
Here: 6114930.7 gal
